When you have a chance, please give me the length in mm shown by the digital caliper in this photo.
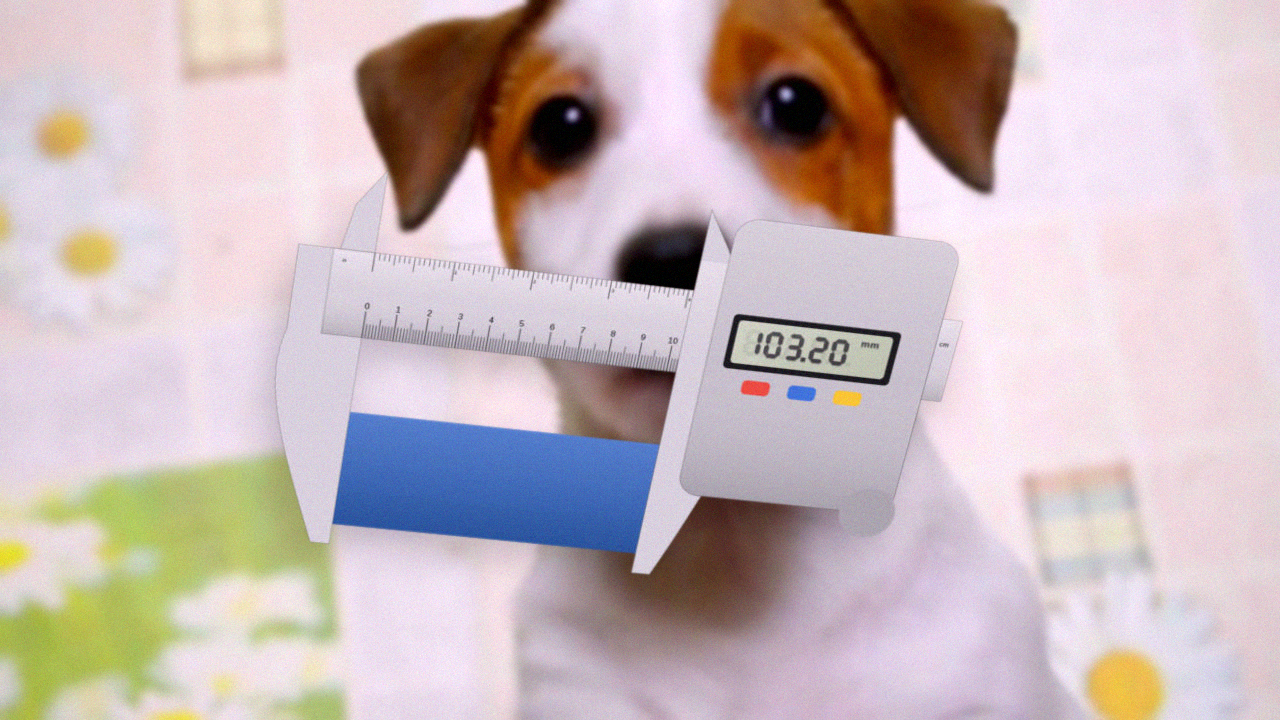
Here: 103.20 mm
